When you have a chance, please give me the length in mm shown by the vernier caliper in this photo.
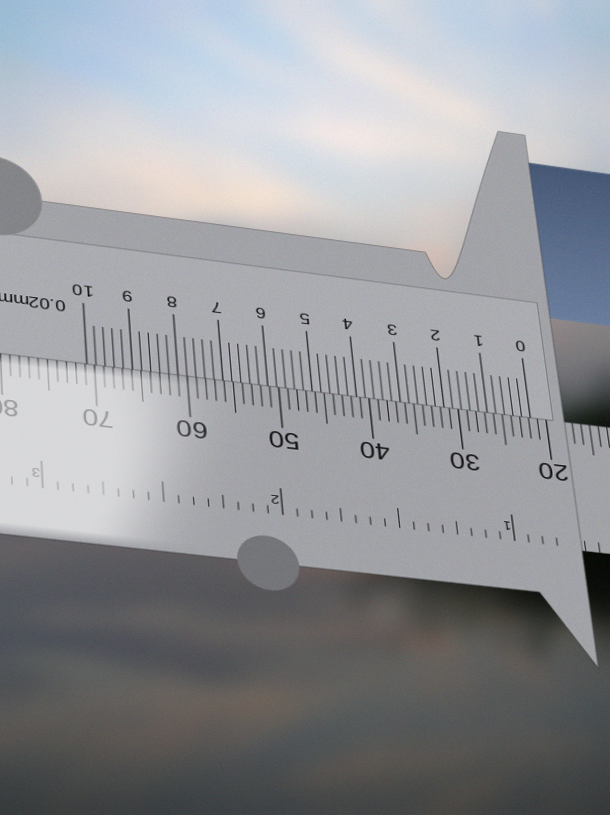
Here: 21.8 mm
